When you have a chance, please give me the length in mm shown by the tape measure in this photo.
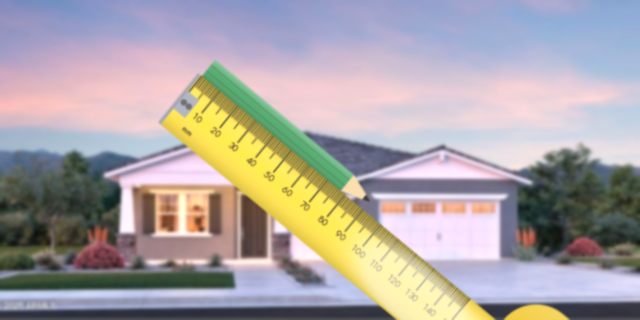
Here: 90 mm
